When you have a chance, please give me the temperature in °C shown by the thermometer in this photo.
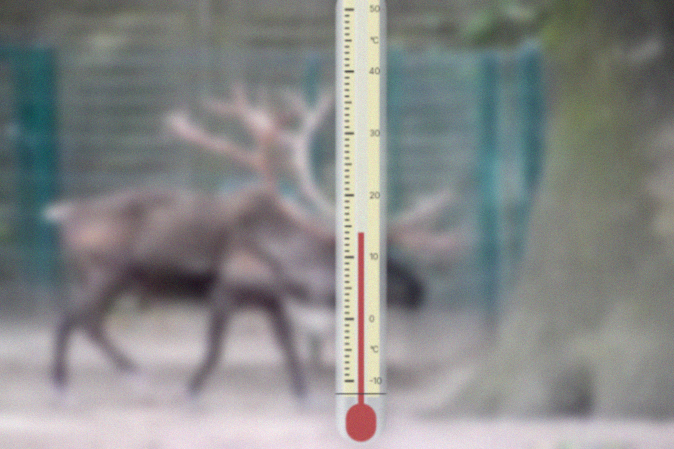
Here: 14 °C
